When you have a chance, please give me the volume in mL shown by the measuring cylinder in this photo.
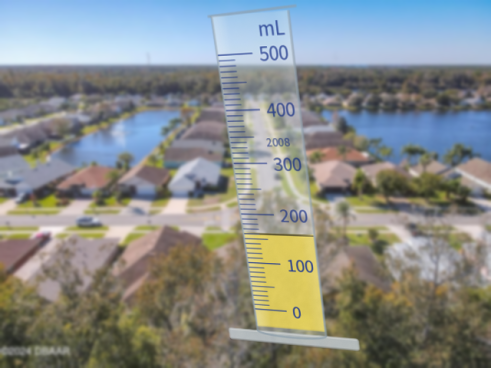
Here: 160 mL
